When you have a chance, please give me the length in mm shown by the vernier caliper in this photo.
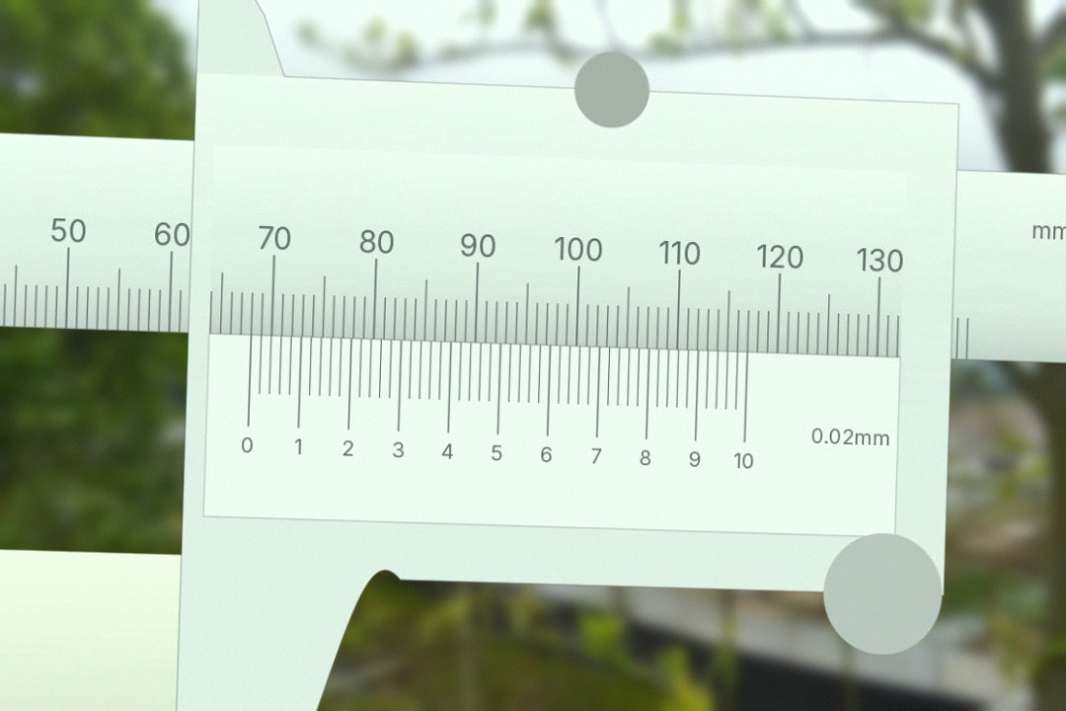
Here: 68.0 mm
